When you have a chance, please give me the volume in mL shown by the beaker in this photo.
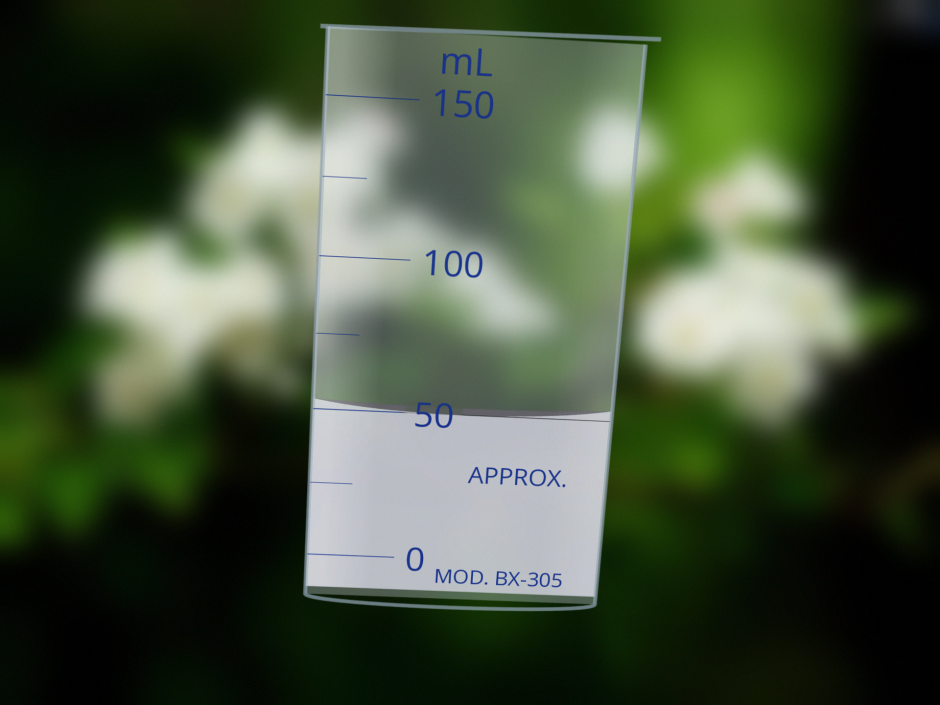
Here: 50 mL
